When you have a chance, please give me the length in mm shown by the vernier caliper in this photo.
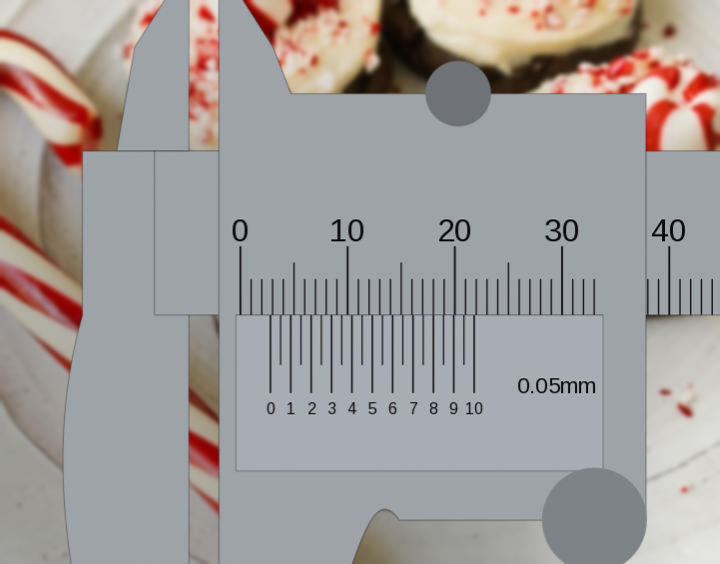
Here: 2.8 mm
